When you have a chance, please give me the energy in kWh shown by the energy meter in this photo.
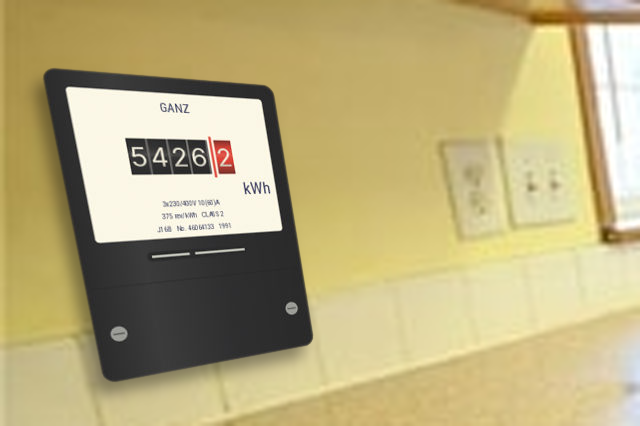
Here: 5426.2 kWh
